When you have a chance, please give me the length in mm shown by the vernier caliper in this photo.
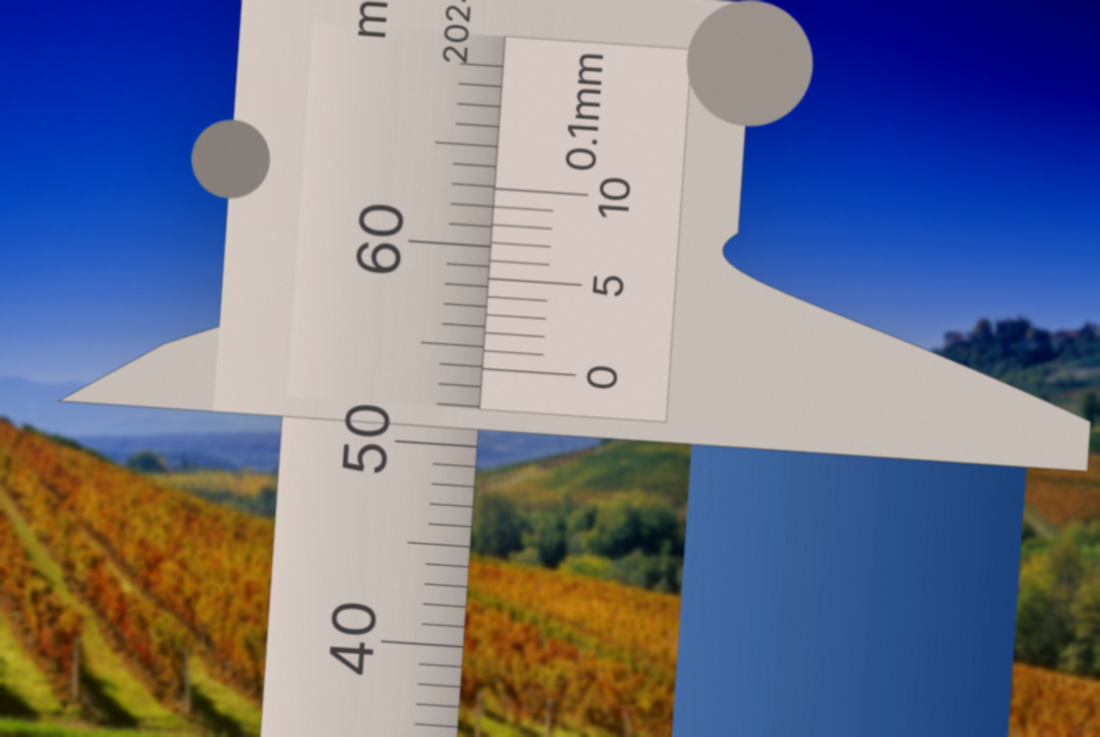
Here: 53.9 mm
